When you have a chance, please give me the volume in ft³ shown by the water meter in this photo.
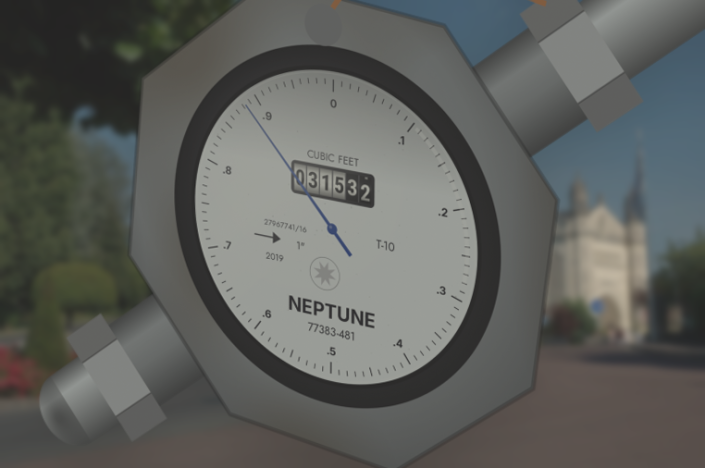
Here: 31531.88 ft³
